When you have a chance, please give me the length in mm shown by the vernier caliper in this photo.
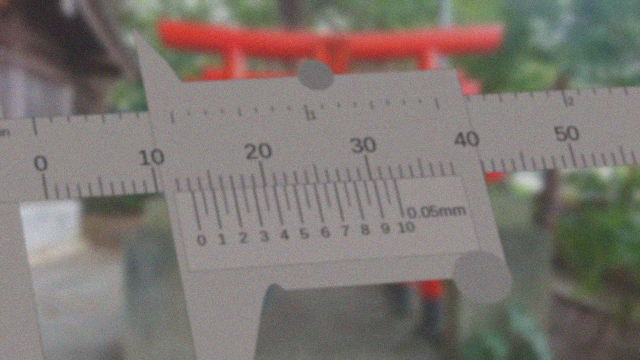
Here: 13.2 mm
